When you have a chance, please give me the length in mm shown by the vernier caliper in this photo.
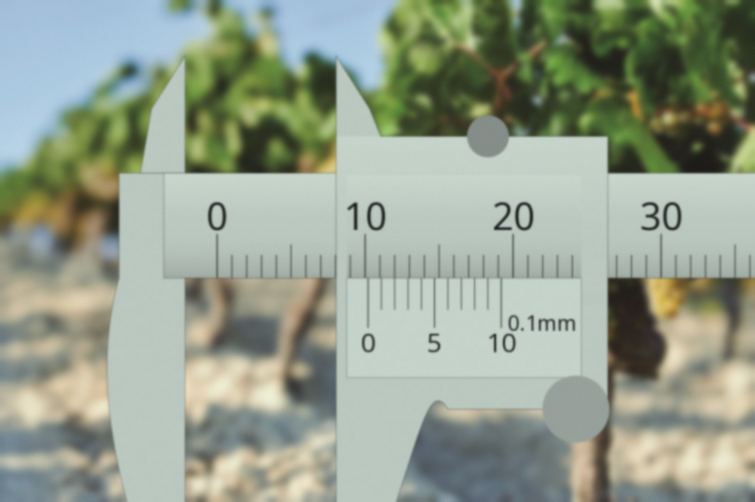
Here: 10.2 mm
